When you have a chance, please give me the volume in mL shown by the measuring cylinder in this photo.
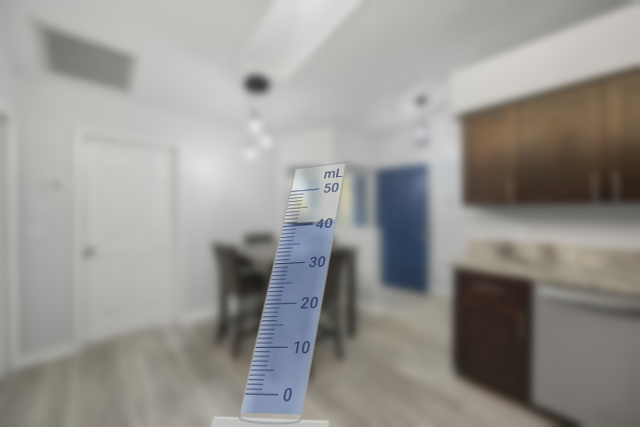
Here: 40 mL
